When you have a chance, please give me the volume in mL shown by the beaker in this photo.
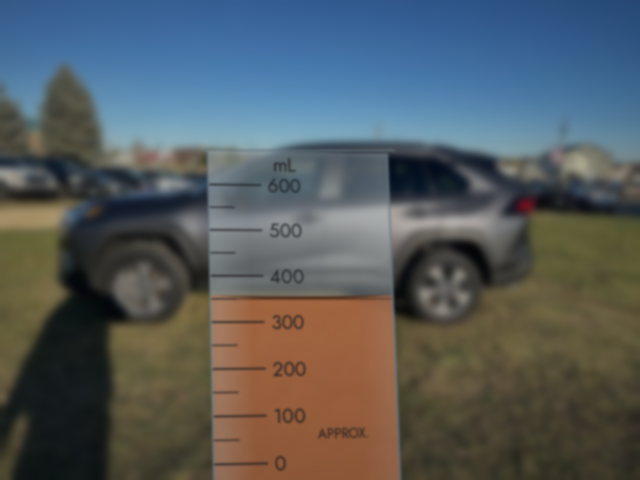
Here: 350 mL
